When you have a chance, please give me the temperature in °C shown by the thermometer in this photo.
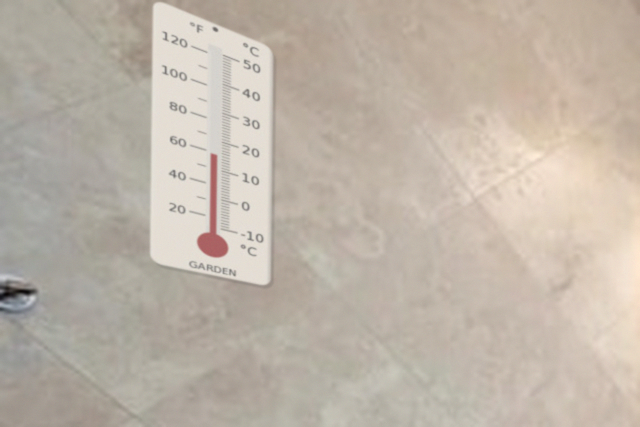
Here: 15 °C
